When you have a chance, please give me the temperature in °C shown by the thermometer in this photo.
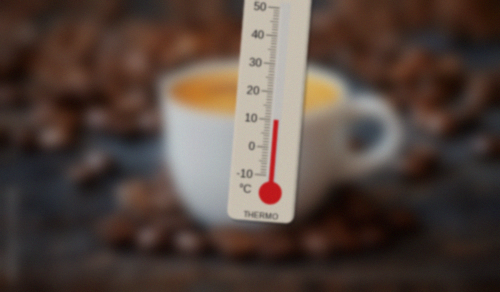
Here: 10 °C
